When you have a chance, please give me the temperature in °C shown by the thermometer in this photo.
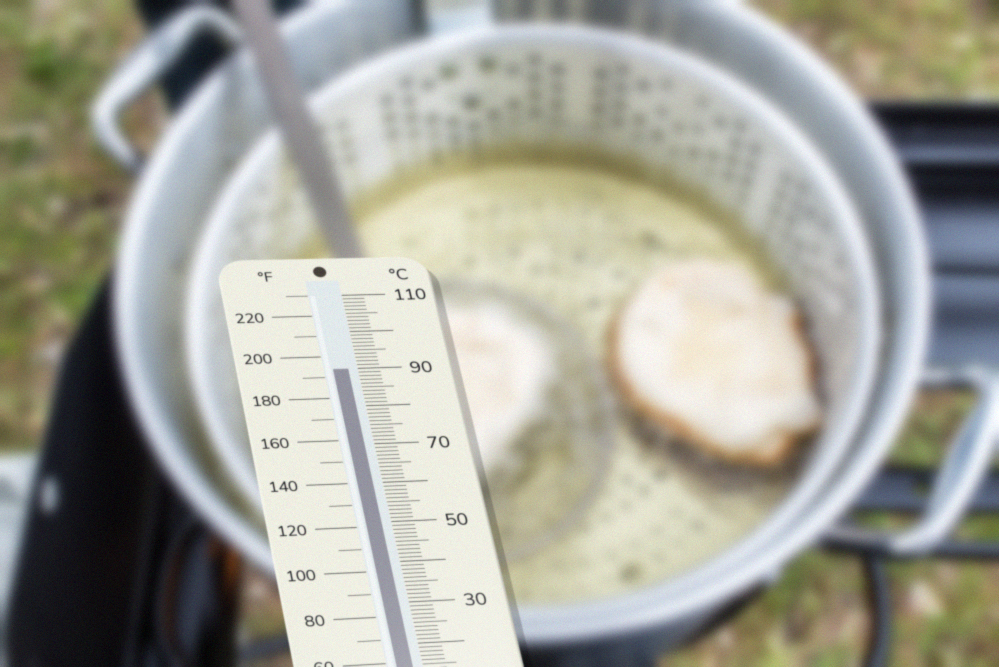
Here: 90 °C
